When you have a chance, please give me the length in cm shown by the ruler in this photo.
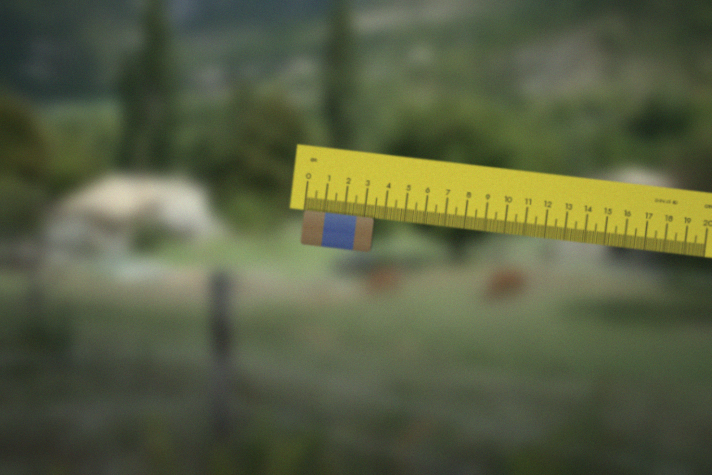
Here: 3.5 cm
